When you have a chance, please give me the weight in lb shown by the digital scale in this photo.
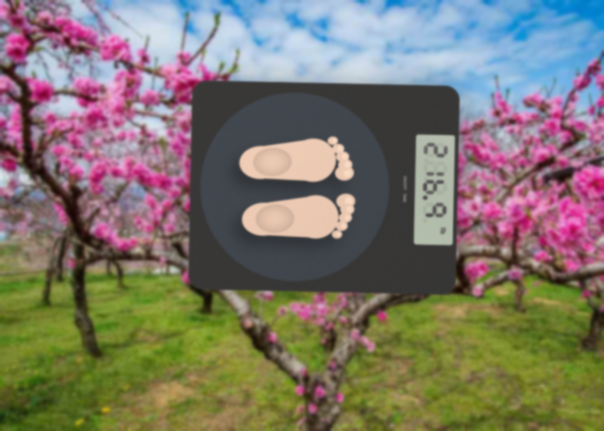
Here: 216.9 lb
